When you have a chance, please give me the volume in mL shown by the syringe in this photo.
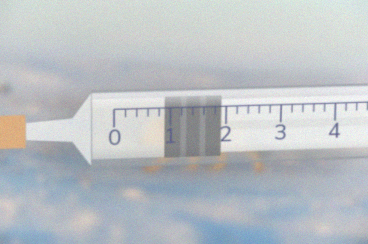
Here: 0.9 mL
